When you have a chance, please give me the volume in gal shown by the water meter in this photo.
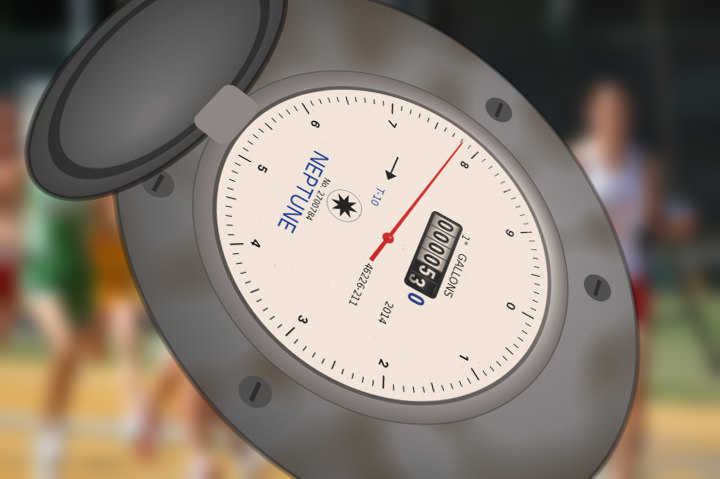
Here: 527.8 gal
